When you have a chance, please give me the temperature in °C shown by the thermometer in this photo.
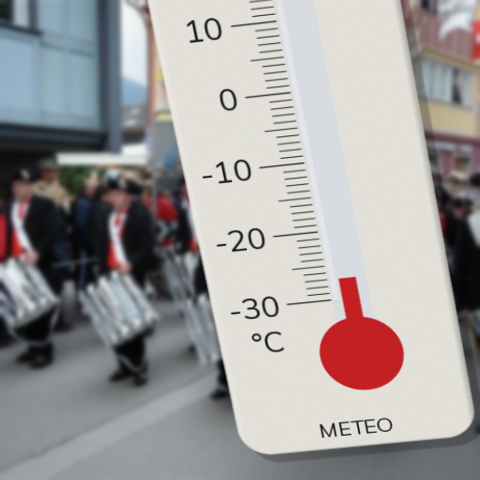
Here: -27 °C
